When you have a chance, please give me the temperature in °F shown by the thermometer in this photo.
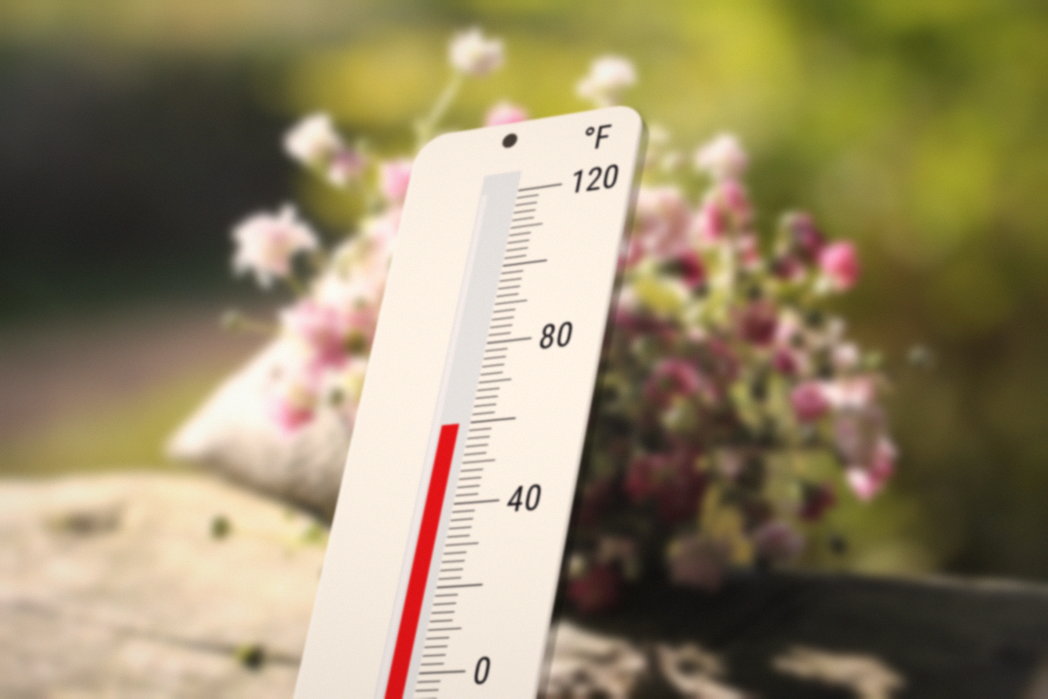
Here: 60 °F
